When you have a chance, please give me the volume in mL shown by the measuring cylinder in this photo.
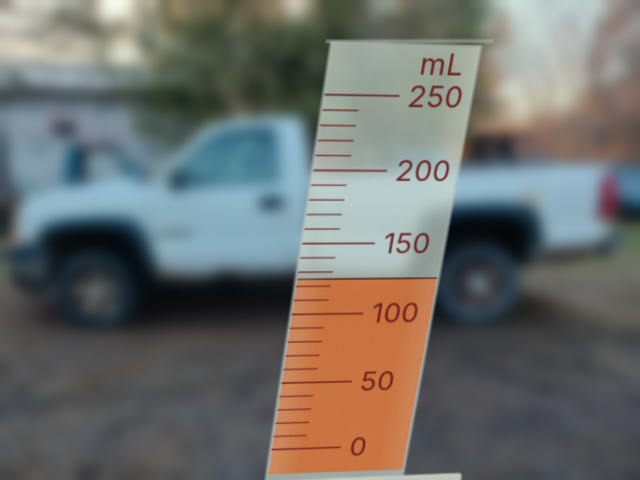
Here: 125 mL
